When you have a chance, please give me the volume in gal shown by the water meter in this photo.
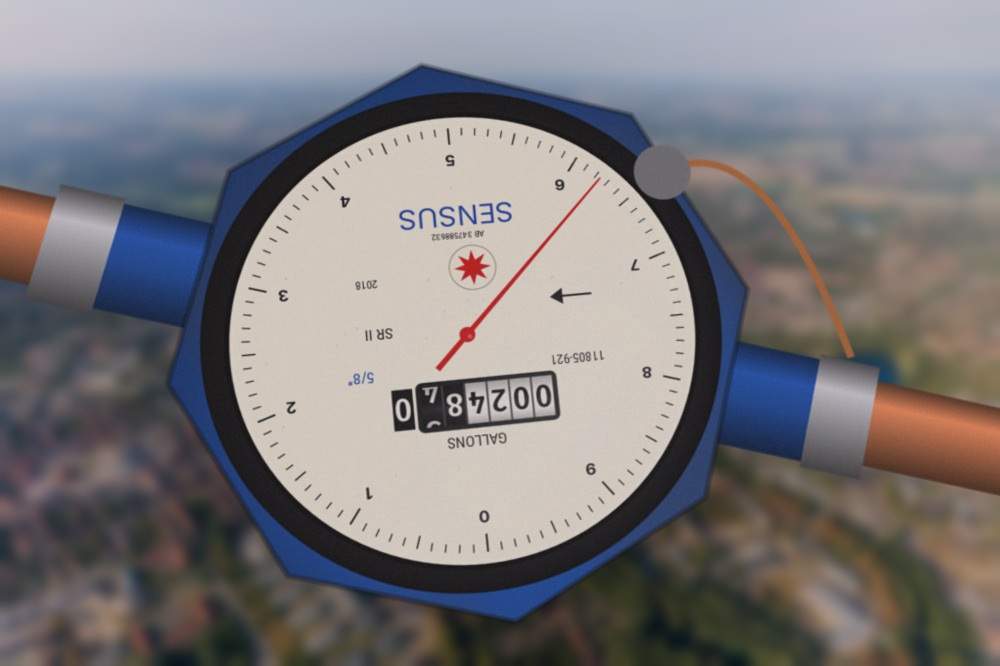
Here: 24836.2 gal
